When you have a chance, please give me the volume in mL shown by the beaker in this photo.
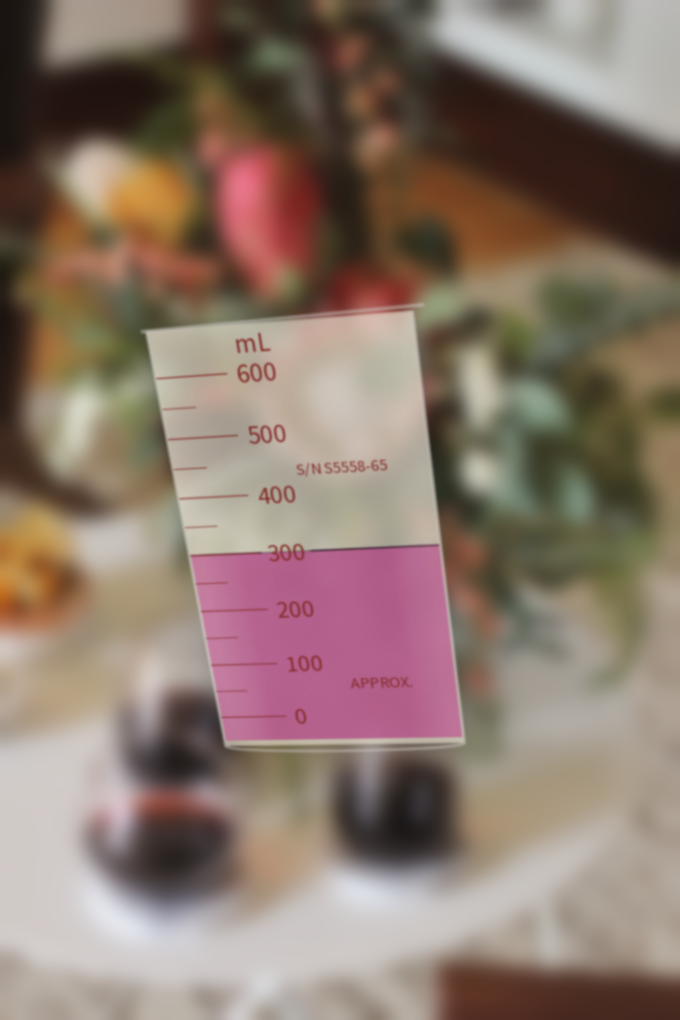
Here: 300 mL
